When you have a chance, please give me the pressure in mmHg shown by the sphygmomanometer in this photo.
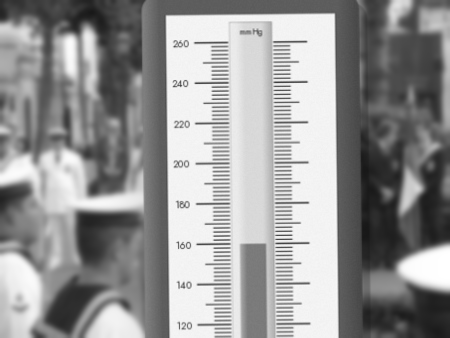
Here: 160 mmHg
